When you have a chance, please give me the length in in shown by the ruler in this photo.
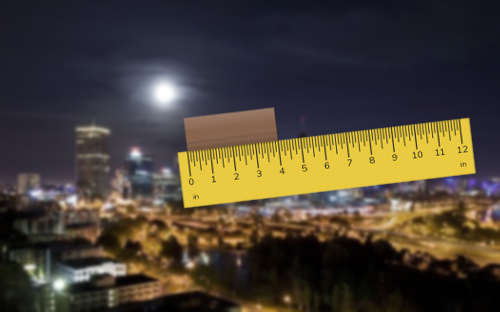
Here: 4 in
